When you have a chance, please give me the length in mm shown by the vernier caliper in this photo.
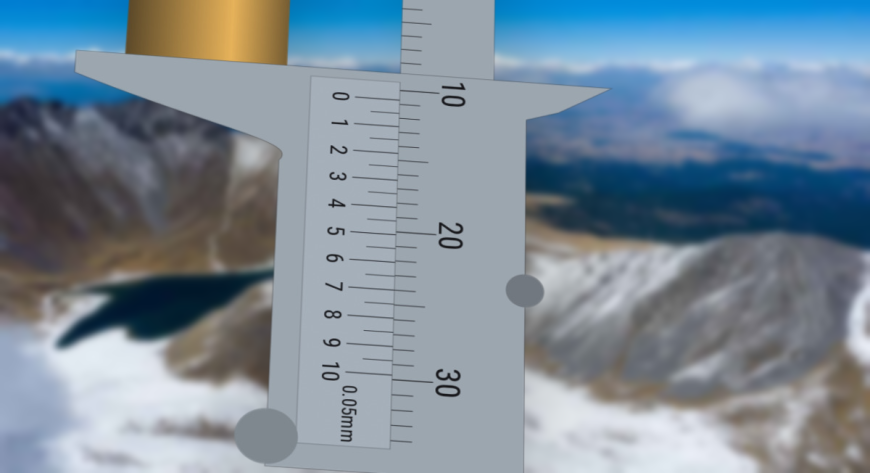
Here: 10.7 mm
